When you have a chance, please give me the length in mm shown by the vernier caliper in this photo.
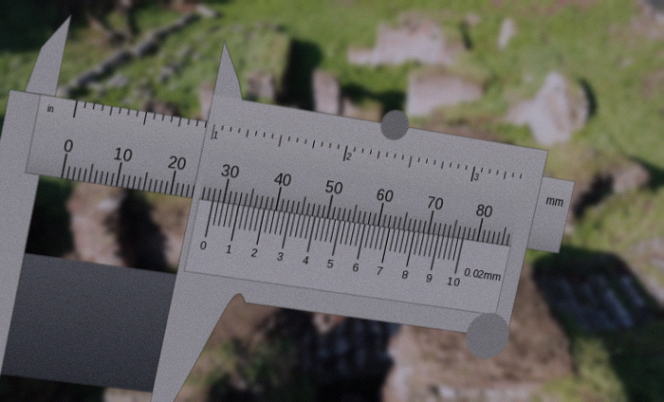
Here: 28.0 mm
